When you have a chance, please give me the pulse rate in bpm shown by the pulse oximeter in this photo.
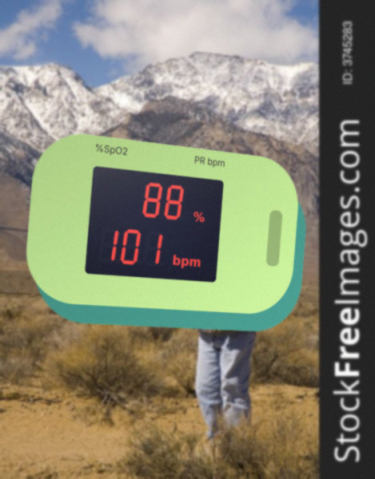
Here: 101 bpm
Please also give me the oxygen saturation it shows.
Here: 88 %
